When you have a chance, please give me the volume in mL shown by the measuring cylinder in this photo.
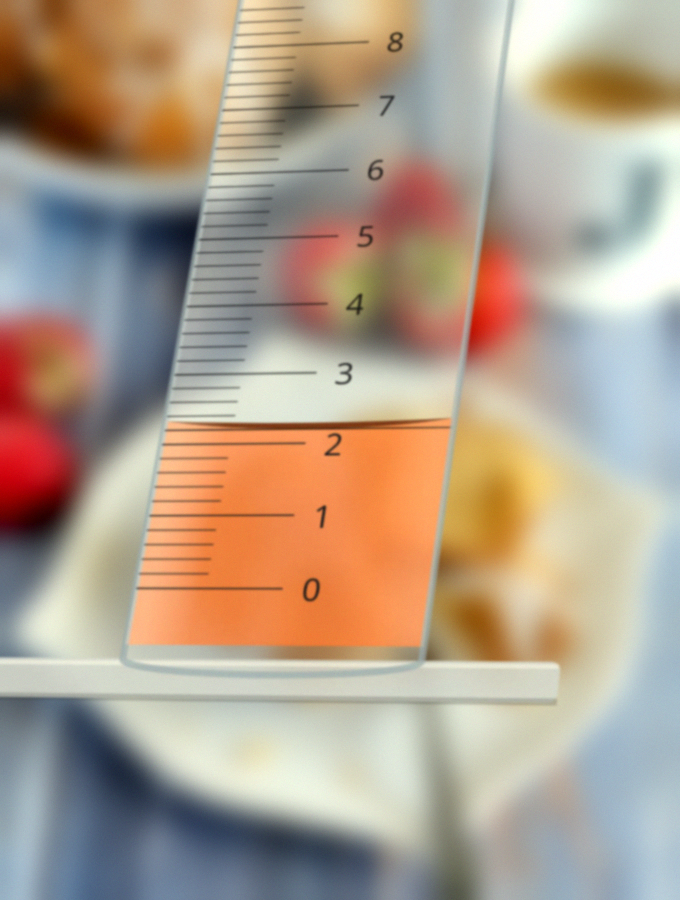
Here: 2.2 mL
